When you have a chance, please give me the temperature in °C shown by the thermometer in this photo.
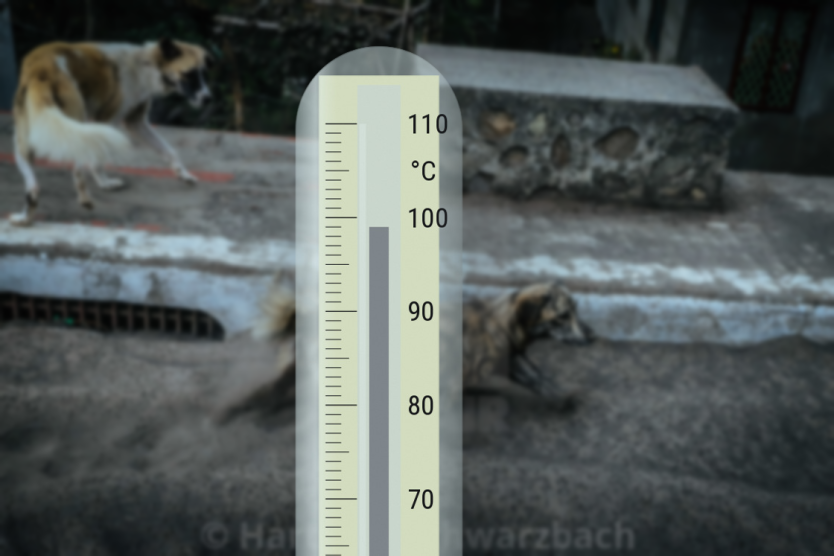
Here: 99 °C
